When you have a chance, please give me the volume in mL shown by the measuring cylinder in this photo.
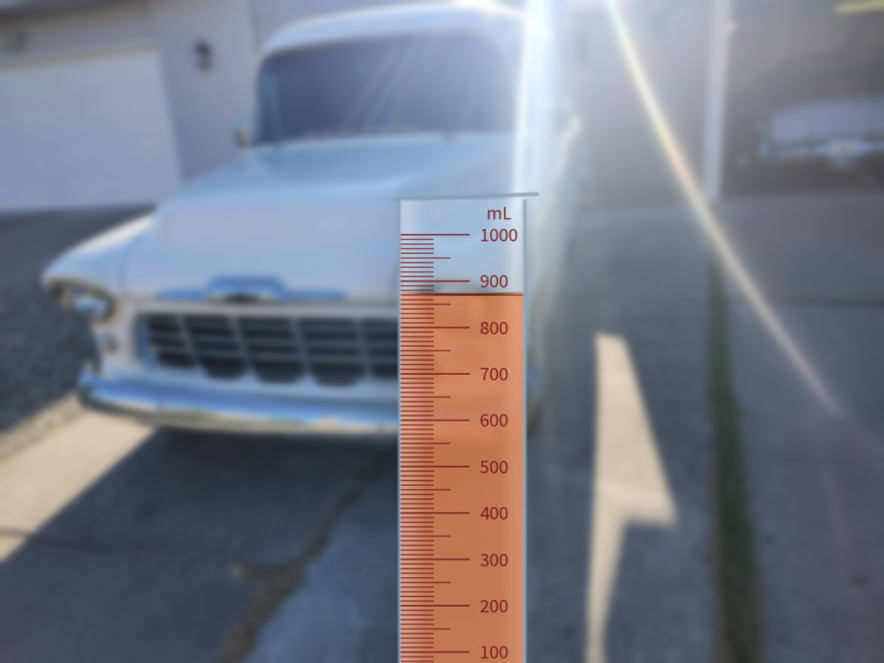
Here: 870 mL
